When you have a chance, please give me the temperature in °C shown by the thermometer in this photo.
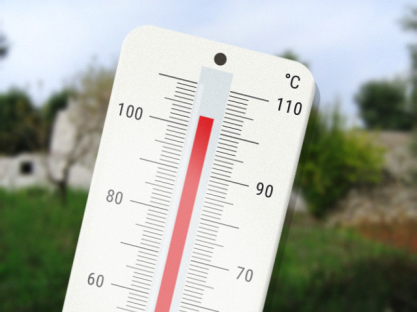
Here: 103 °C
